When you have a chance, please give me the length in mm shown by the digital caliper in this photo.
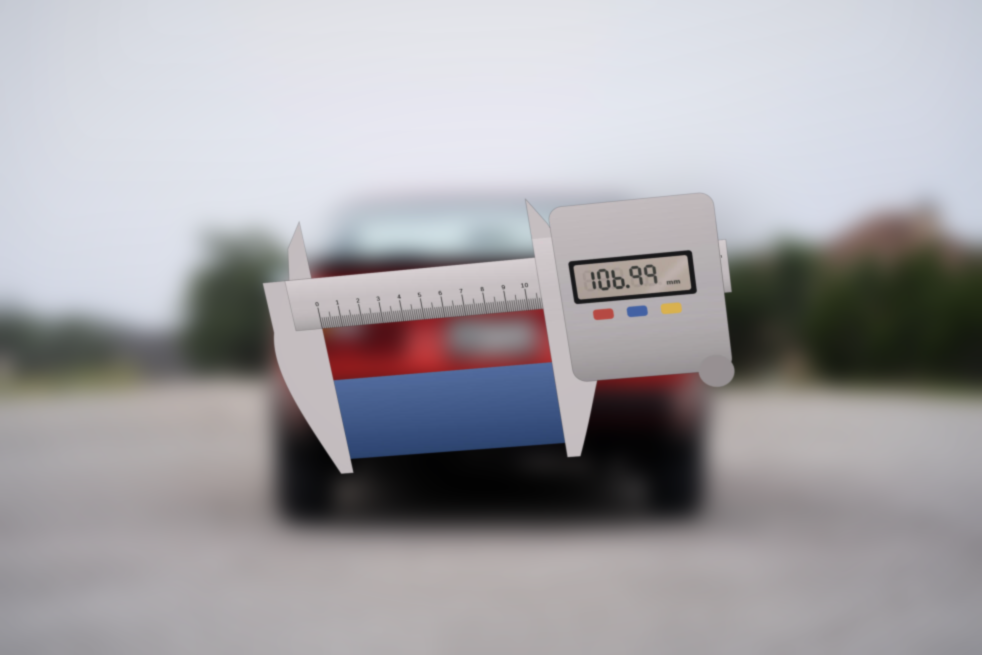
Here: 106.99 mm
